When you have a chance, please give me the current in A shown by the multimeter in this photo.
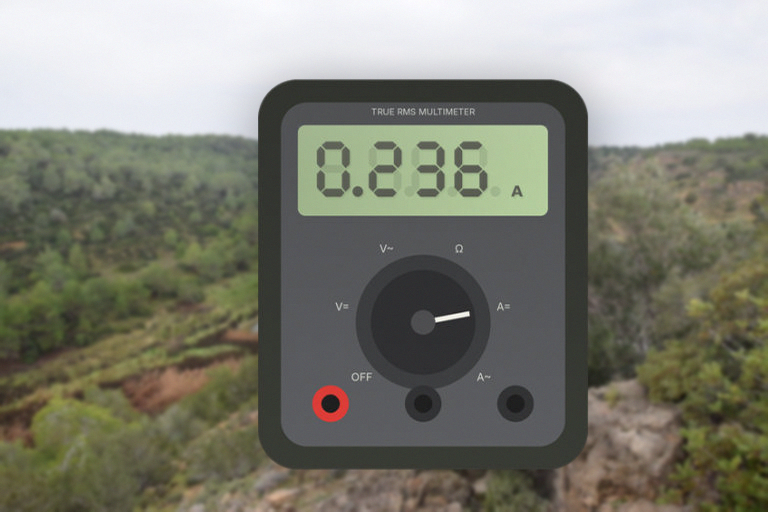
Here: 0.236 A
